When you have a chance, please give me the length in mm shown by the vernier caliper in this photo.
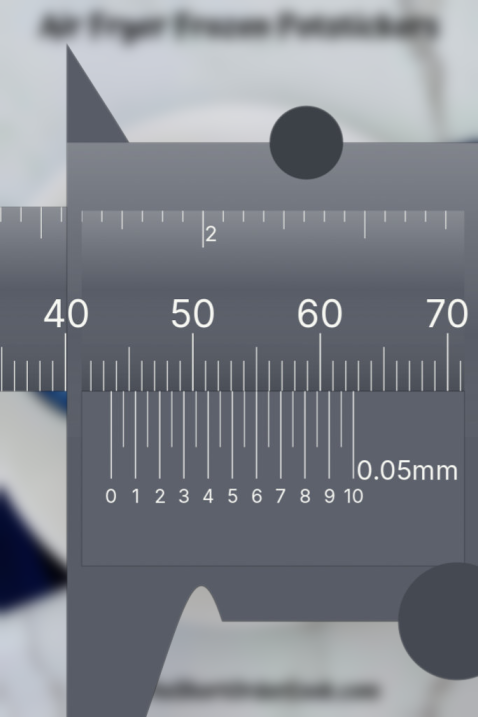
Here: 43.6 mm
